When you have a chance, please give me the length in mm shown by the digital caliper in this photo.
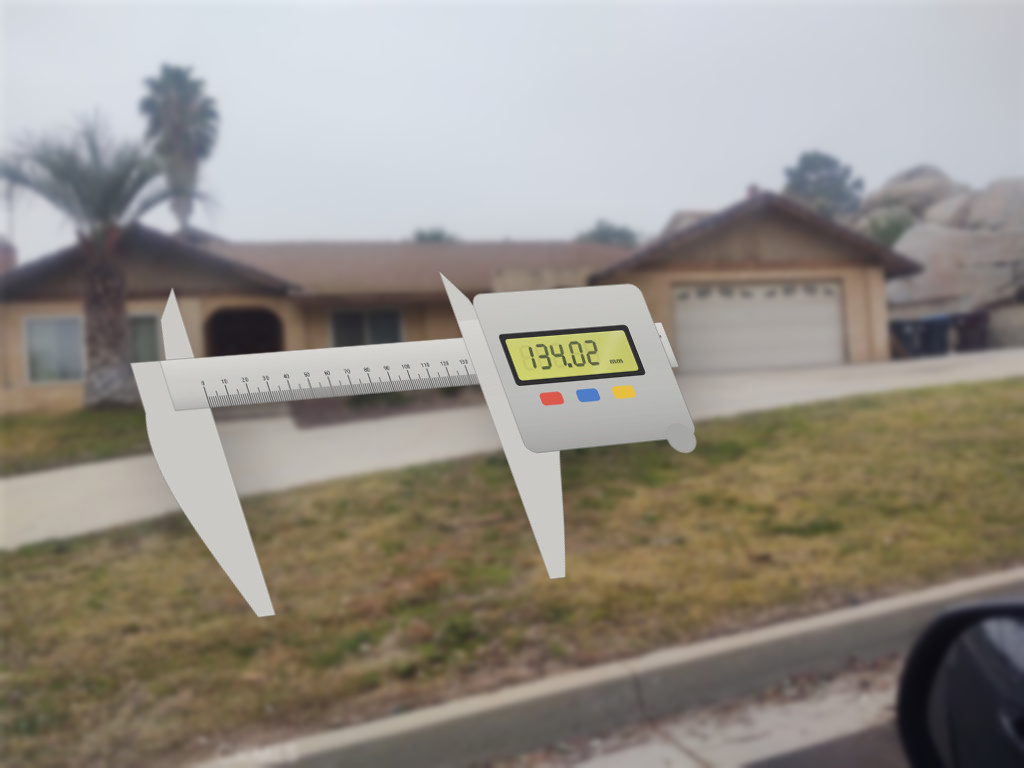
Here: 134.02 mm
